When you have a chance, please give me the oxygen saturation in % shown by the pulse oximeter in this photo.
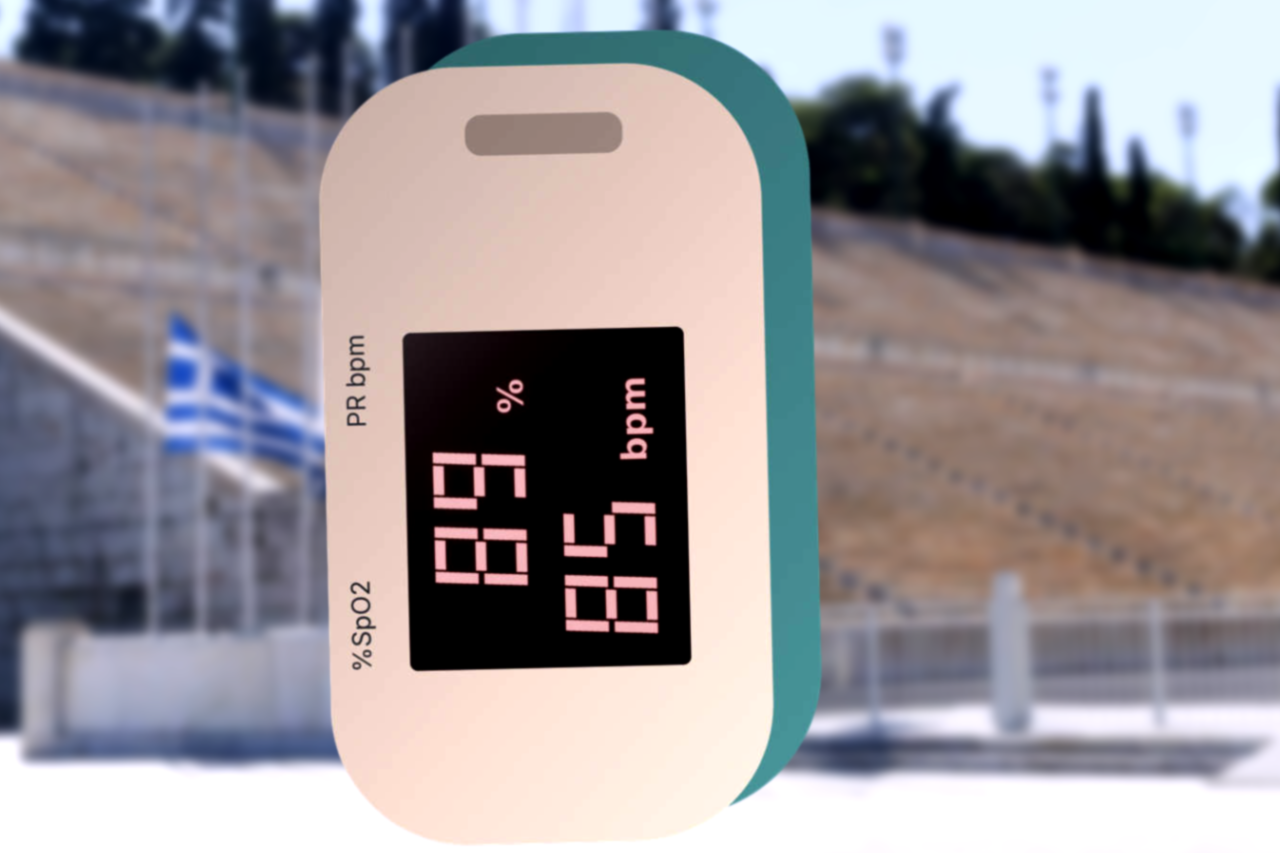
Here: 89 %
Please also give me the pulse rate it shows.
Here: 85 bpm
